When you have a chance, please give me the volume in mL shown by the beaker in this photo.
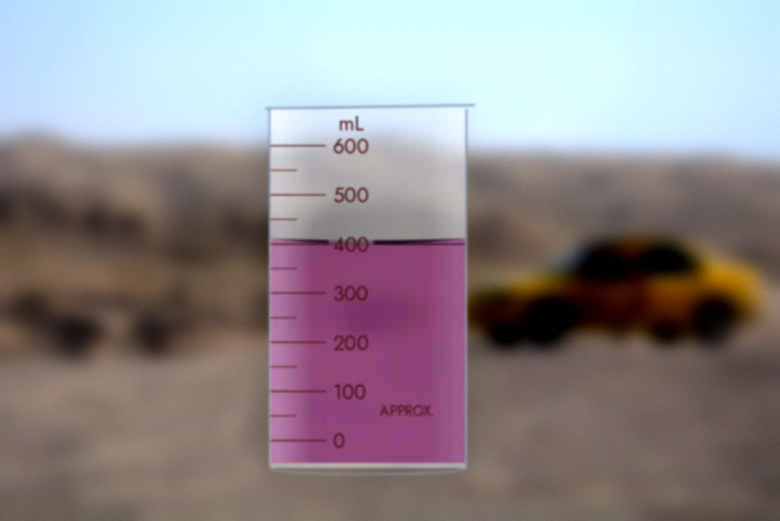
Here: 400 mL
